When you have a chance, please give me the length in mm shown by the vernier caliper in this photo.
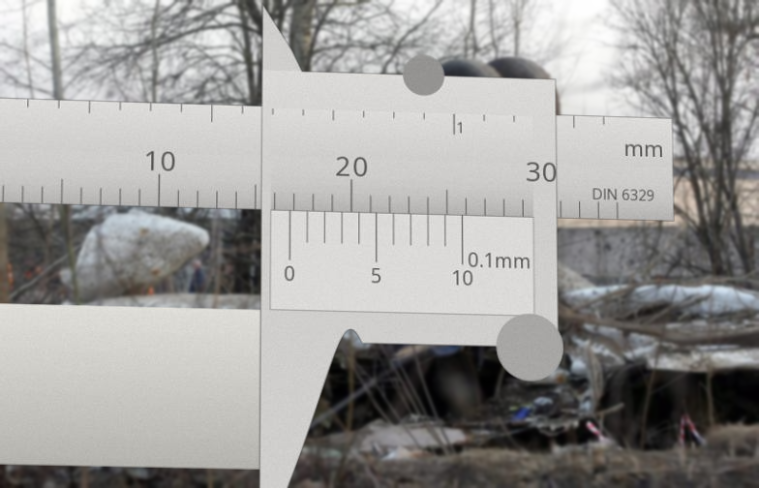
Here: 16.8 mm
